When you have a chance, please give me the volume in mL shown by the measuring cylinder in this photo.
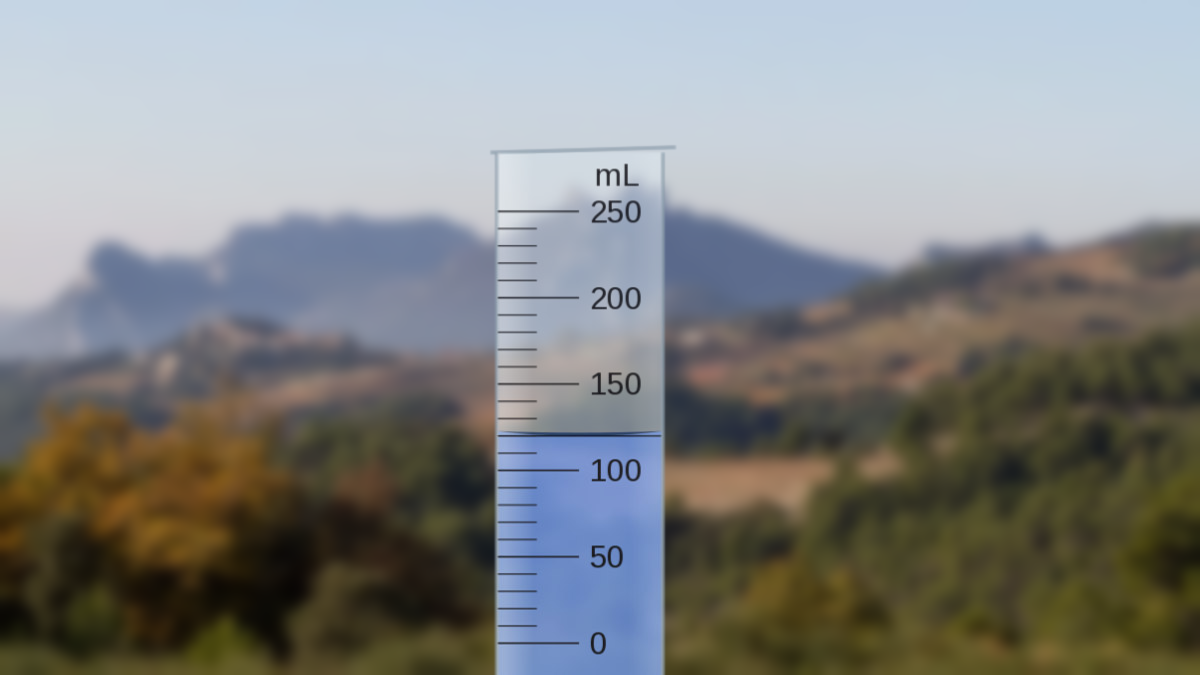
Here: 120 mL
